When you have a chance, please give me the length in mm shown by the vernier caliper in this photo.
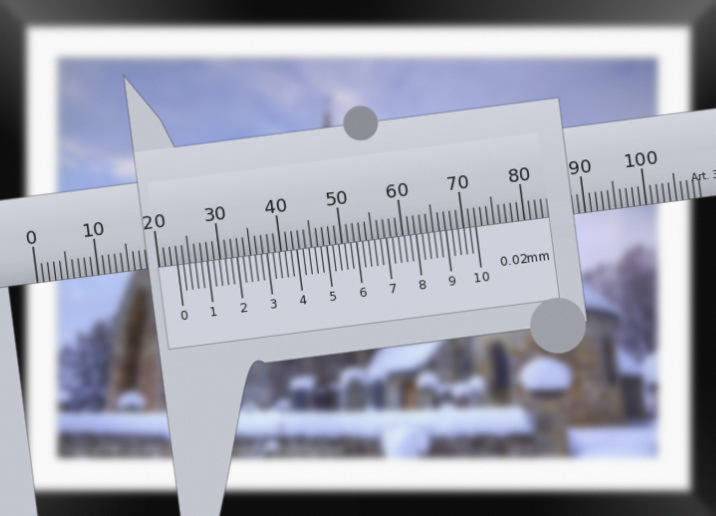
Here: 23.0 mm
